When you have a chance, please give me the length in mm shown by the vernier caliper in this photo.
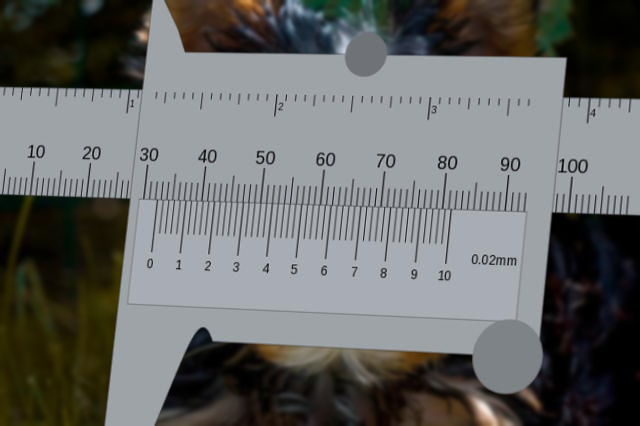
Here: 32.4 mm
